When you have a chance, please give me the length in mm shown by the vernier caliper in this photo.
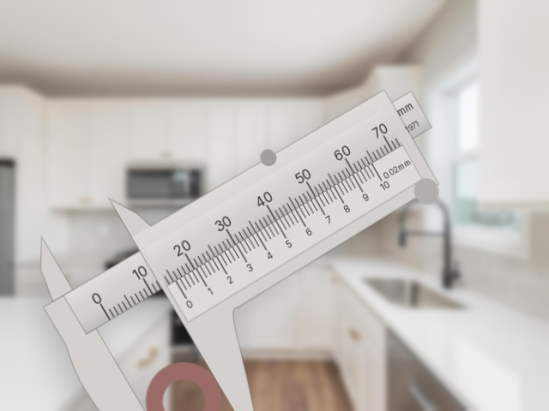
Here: 15.5 mm
